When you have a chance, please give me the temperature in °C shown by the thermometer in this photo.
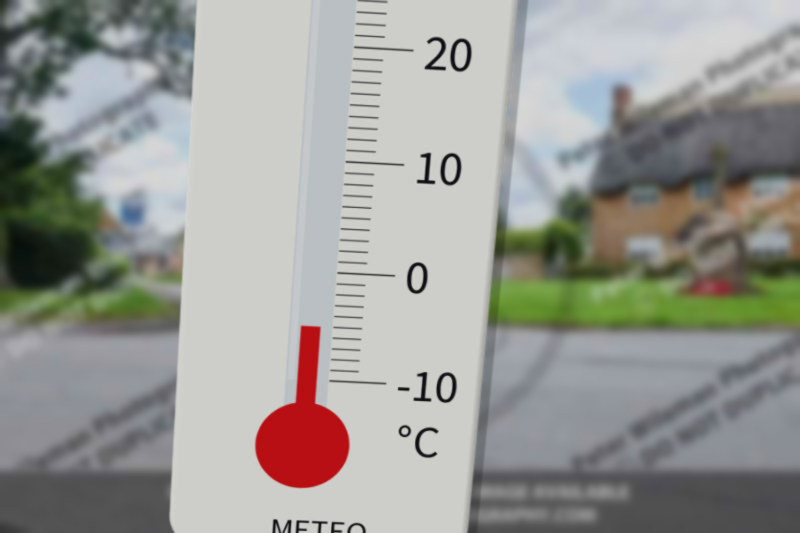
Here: -5 °C
